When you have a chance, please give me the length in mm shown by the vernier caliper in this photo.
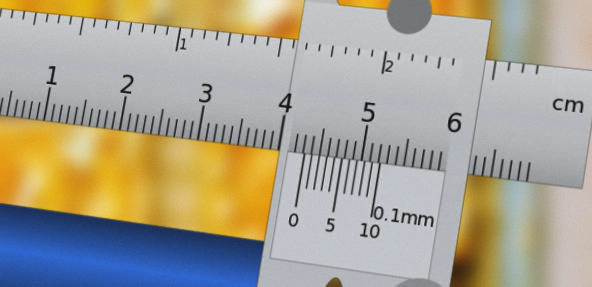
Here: 43.2 mm
